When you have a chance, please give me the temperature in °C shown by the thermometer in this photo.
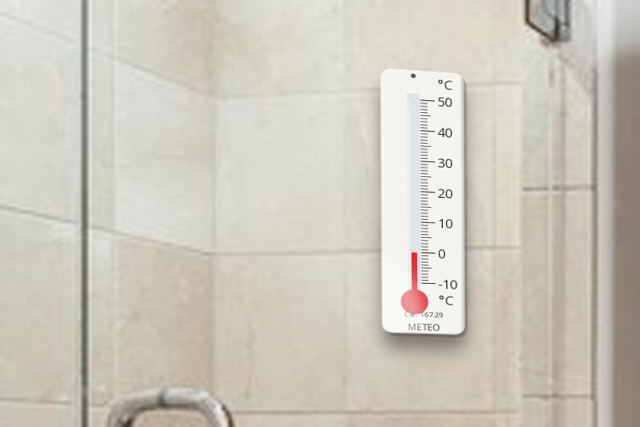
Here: 0 °C
